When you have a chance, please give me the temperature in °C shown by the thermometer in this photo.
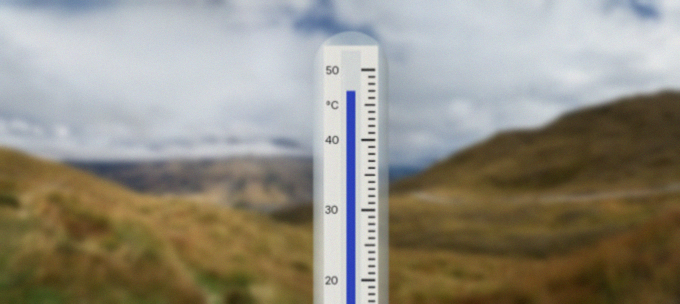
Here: 47 °C
